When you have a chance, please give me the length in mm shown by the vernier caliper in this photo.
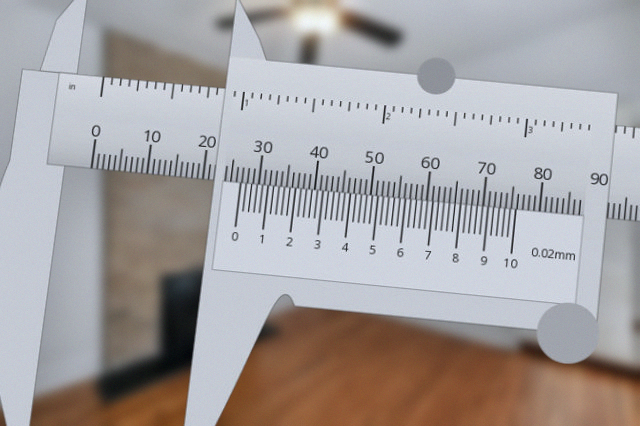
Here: 26.8 mm
